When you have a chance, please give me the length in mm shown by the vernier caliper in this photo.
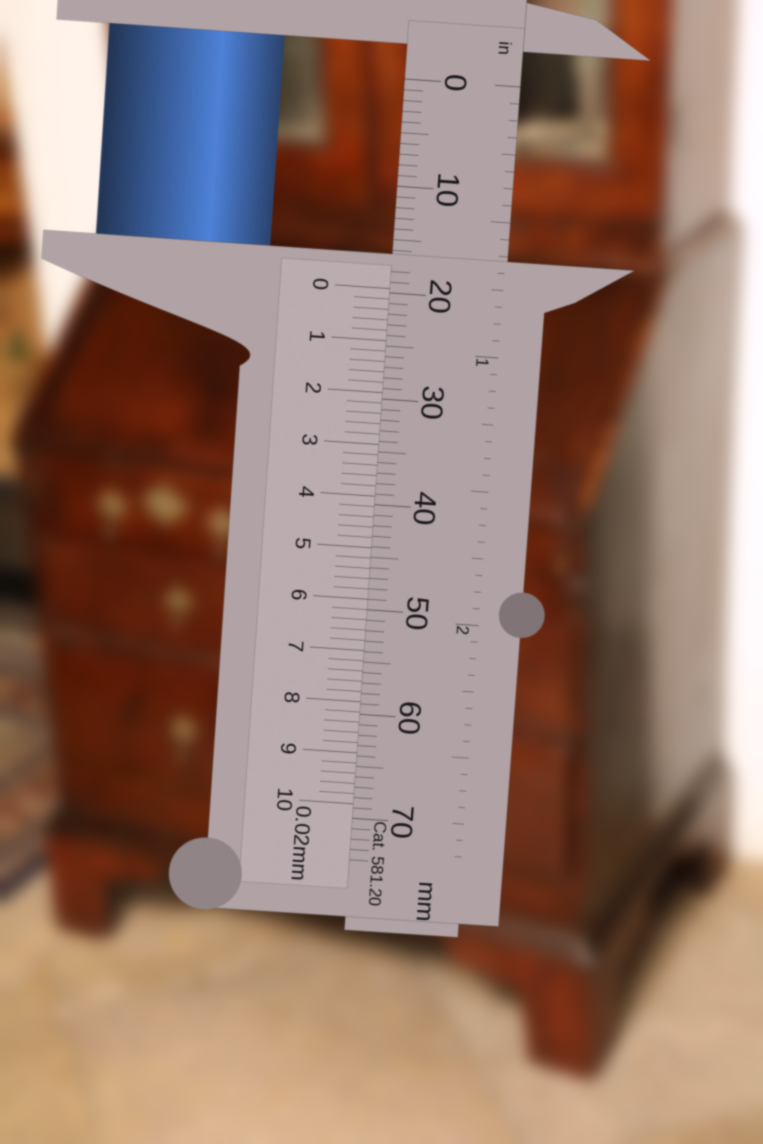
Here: 19.6 mm
